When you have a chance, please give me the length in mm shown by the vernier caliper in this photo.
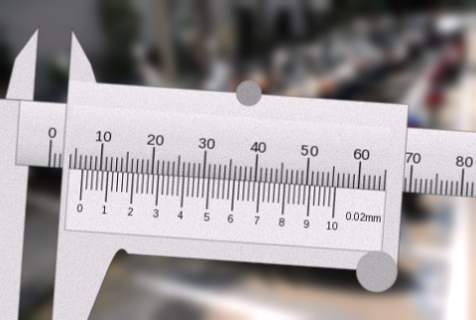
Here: 6.5 mm
